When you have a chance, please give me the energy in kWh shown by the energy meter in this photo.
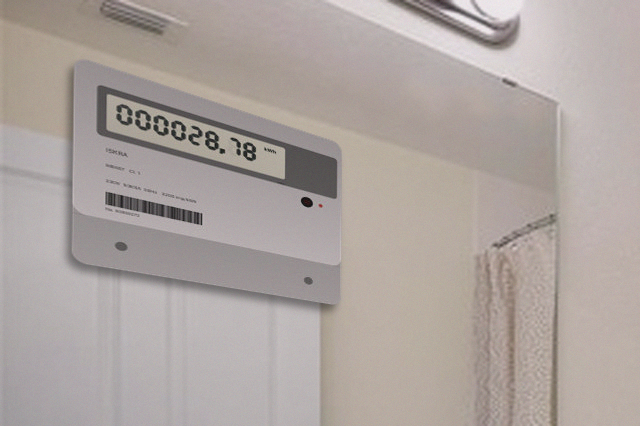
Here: 28.78 kWh
